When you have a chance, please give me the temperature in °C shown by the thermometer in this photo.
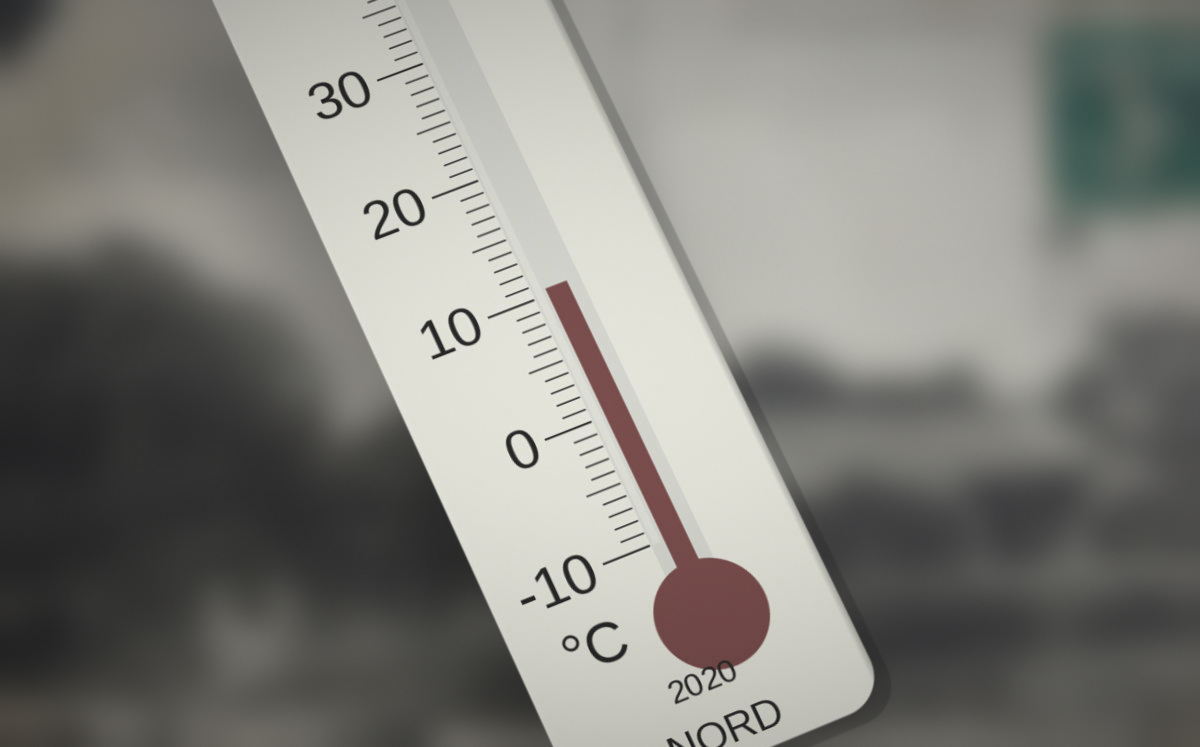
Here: 10.5 °C
